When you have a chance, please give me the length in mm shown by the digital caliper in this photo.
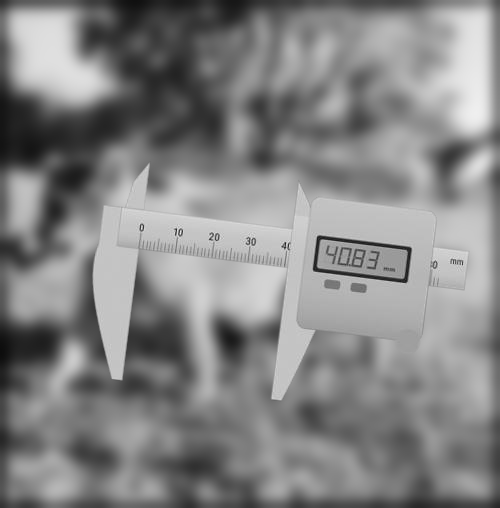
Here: 40.83 mm
